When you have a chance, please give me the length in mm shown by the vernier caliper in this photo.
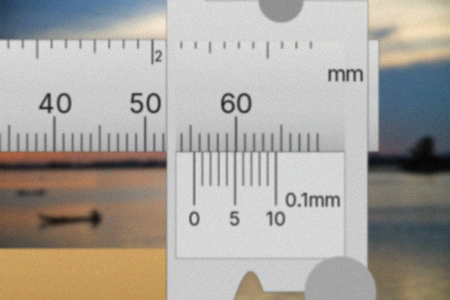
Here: 55.4 mm
